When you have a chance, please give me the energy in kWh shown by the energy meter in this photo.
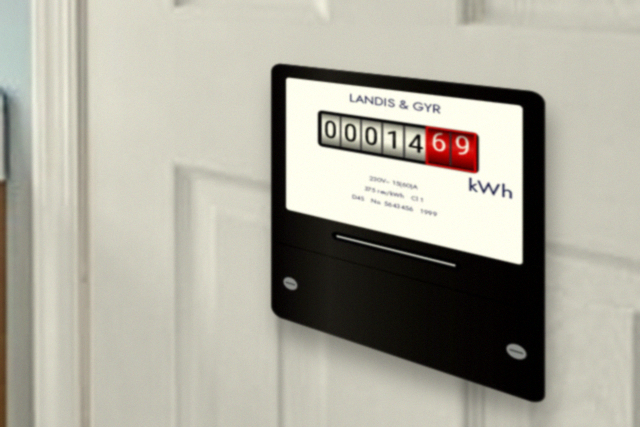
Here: 14.69 kWh
